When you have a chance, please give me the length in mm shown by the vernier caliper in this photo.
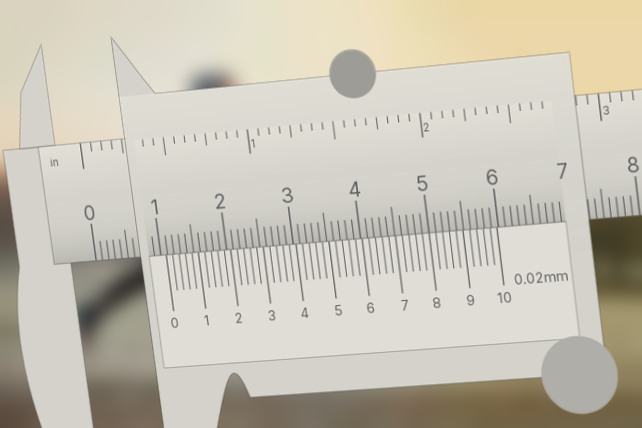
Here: 10.8 mm
